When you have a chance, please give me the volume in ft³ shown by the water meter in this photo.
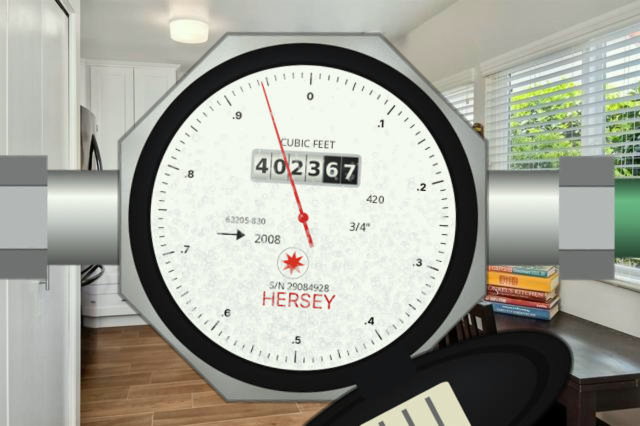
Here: 402366.94 ft³
